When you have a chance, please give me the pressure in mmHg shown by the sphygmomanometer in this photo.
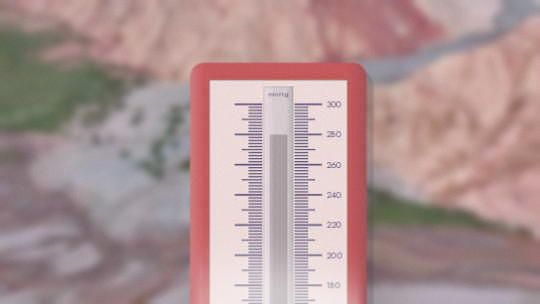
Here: 280 mmHg
